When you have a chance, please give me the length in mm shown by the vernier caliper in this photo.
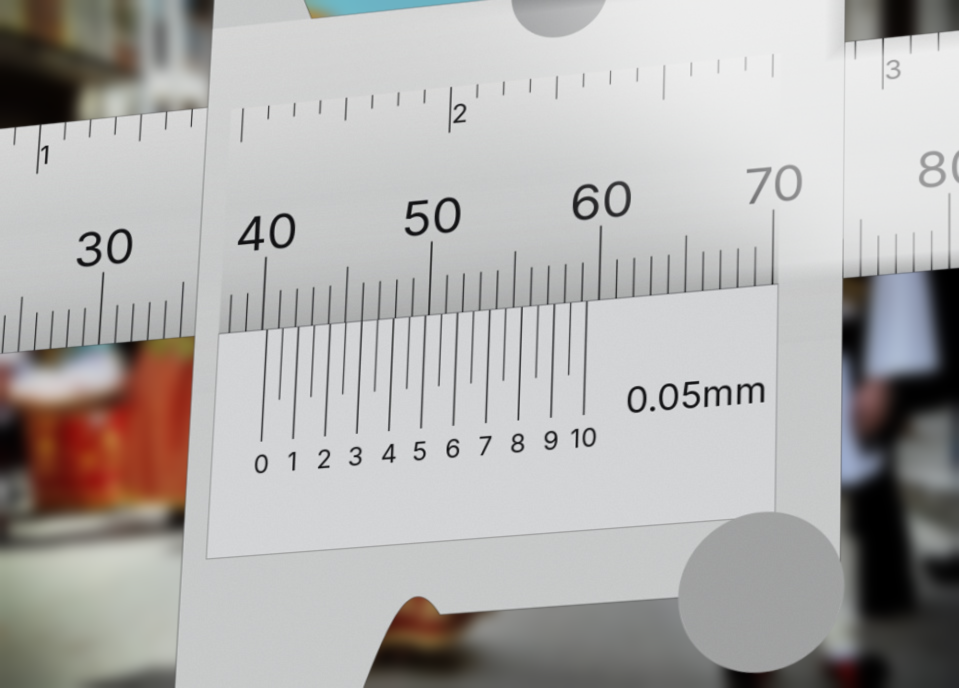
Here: 40.3 mm
